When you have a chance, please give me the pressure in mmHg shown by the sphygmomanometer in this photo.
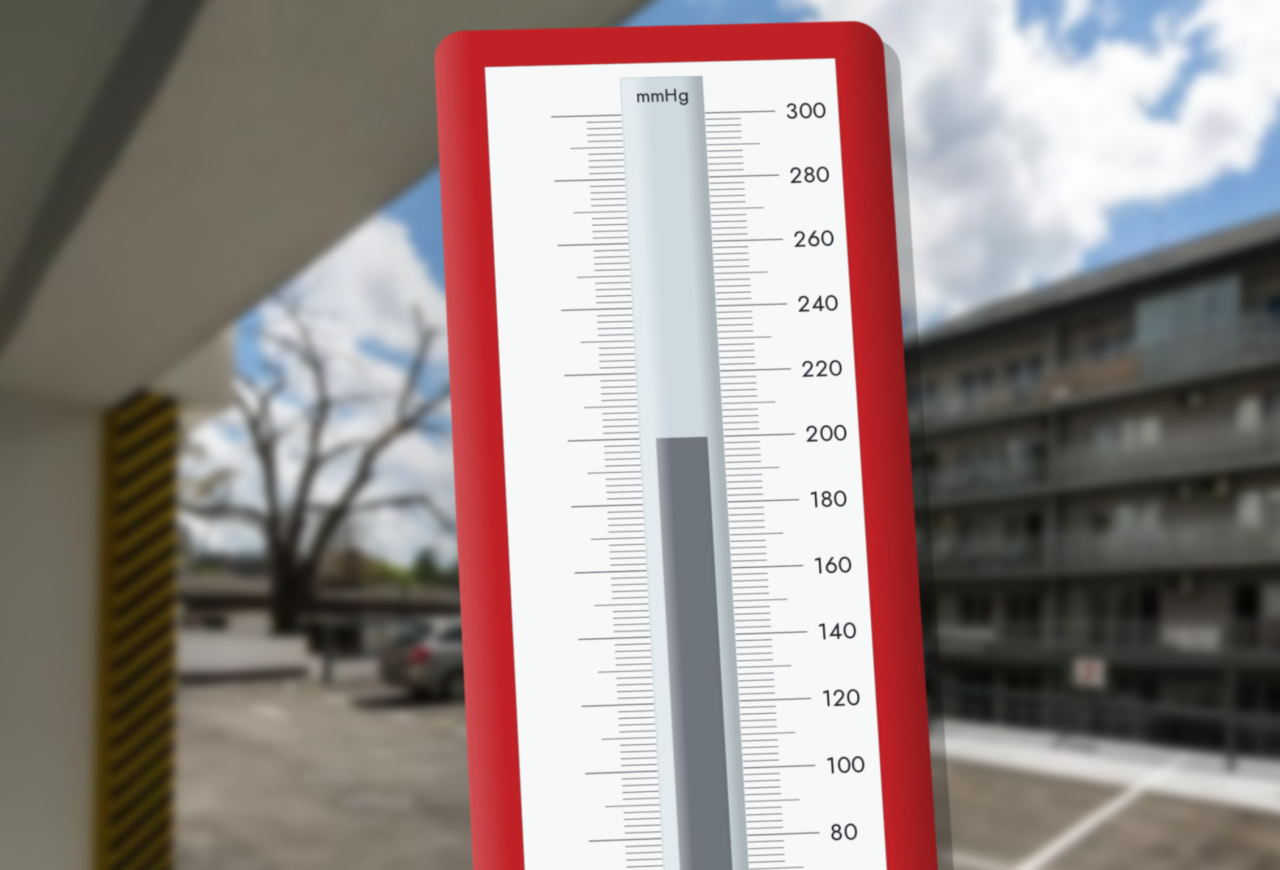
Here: 200 mmHg
